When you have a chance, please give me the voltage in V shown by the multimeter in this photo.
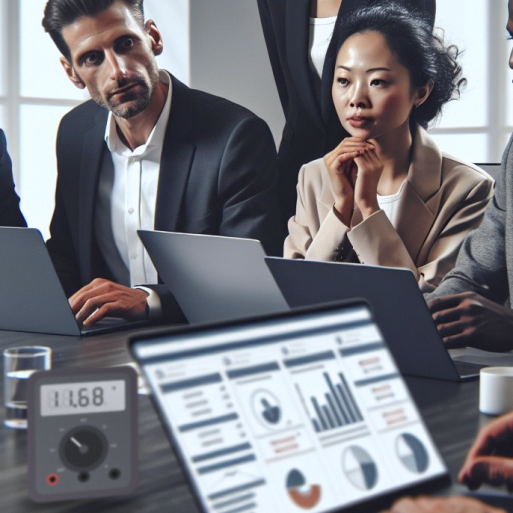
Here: 11.68 V
